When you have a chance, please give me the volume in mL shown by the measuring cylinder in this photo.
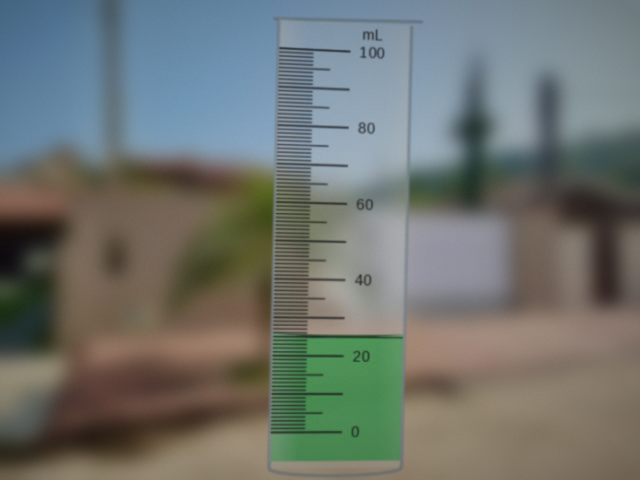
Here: 25 mL
